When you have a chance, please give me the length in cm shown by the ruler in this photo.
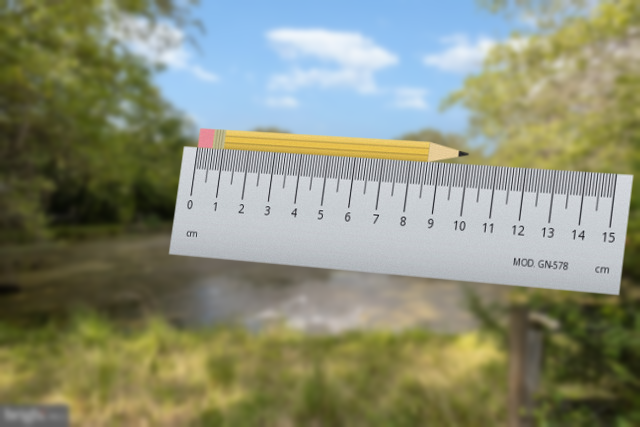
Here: 10 cm
